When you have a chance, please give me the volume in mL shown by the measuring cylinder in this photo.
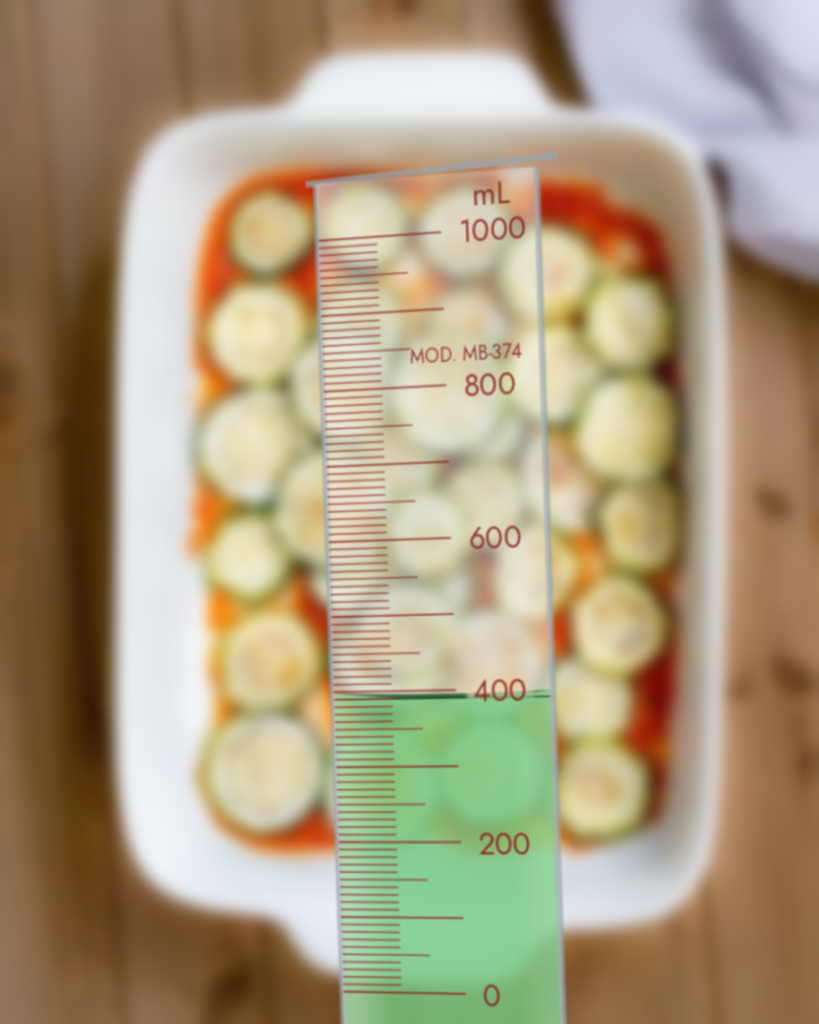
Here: 390 mL
